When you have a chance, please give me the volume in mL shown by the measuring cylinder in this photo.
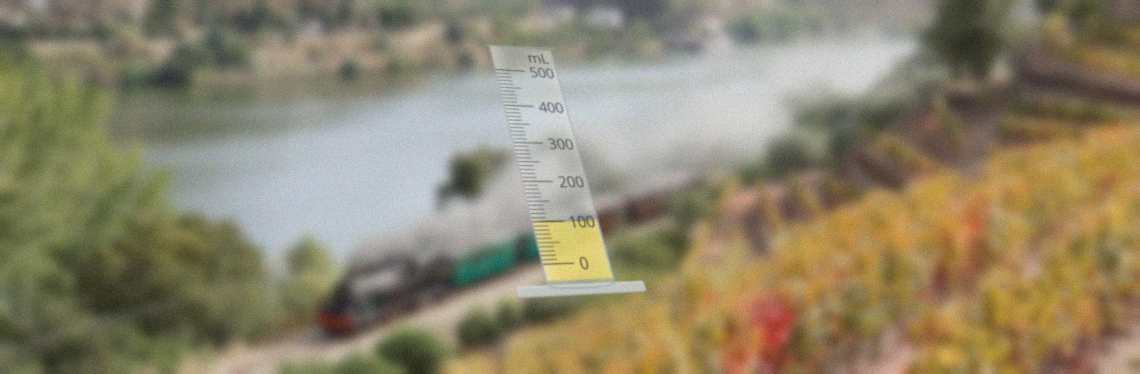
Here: 100 mL
